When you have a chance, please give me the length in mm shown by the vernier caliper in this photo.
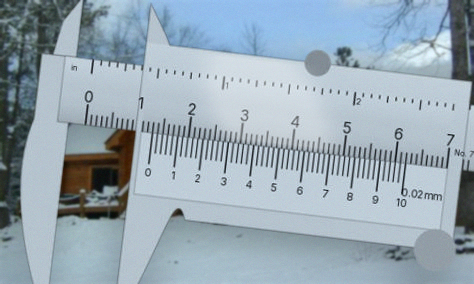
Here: 13.0 mm
